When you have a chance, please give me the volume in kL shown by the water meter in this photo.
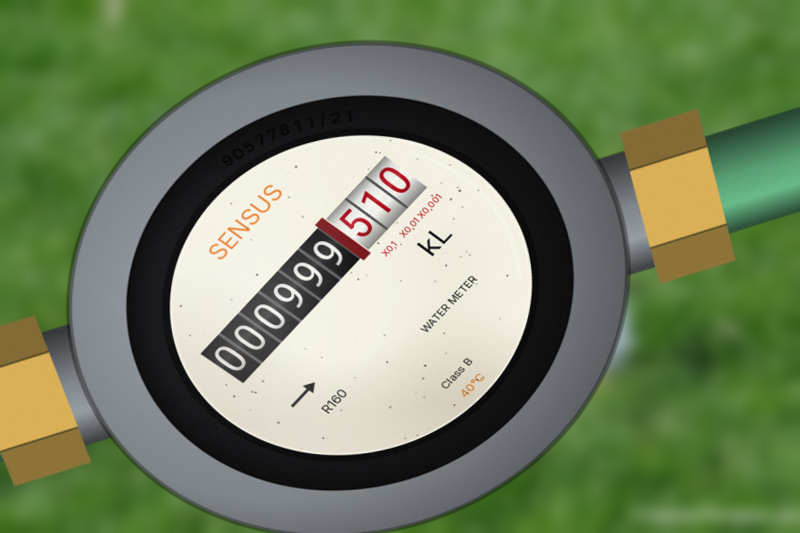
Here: 999.510 kL
